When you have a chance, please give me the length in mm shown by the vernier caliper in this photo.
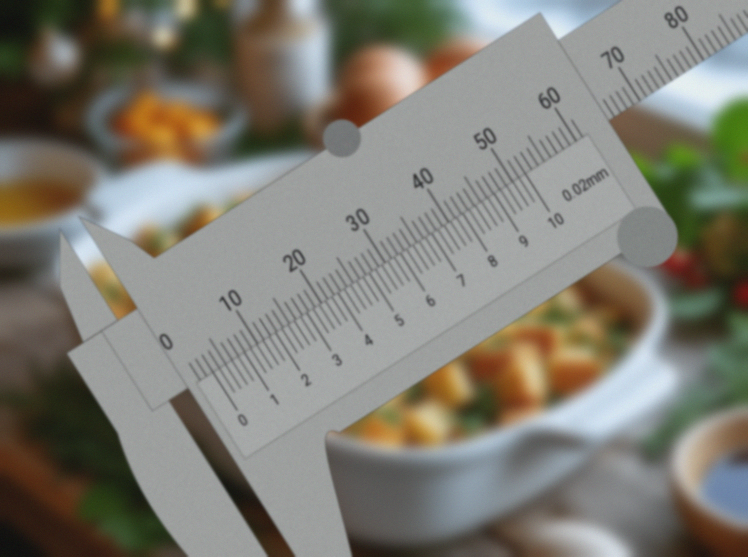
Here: 3.0 mm
